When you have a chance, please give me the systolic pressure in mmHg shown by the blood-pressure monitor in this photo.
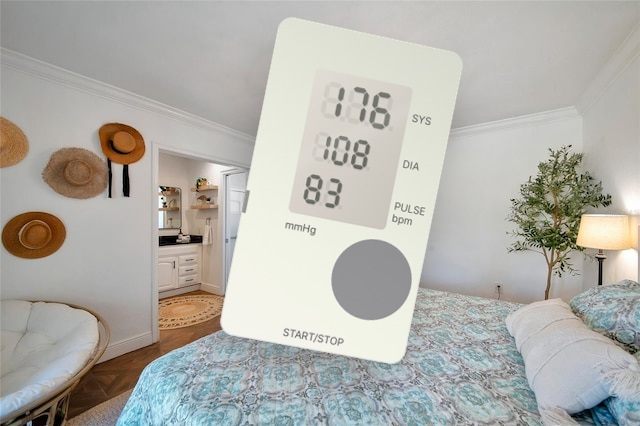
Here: 176 mmHg
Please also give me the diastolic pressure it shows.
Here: 108 mmHg
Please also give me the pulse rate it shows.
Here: 83 bpm
